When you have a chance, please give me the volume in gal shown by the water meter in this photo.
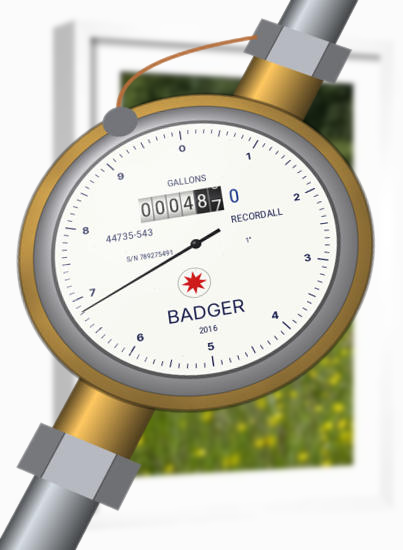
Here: 4866.8 gal
